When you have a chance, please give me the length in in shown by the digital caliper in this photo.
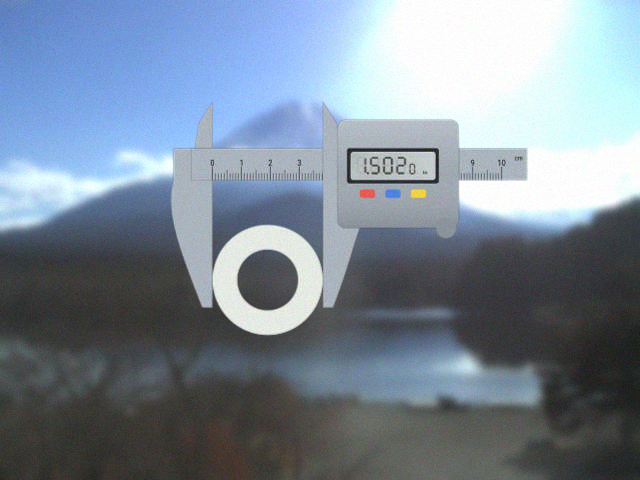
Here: 1.5020 in
